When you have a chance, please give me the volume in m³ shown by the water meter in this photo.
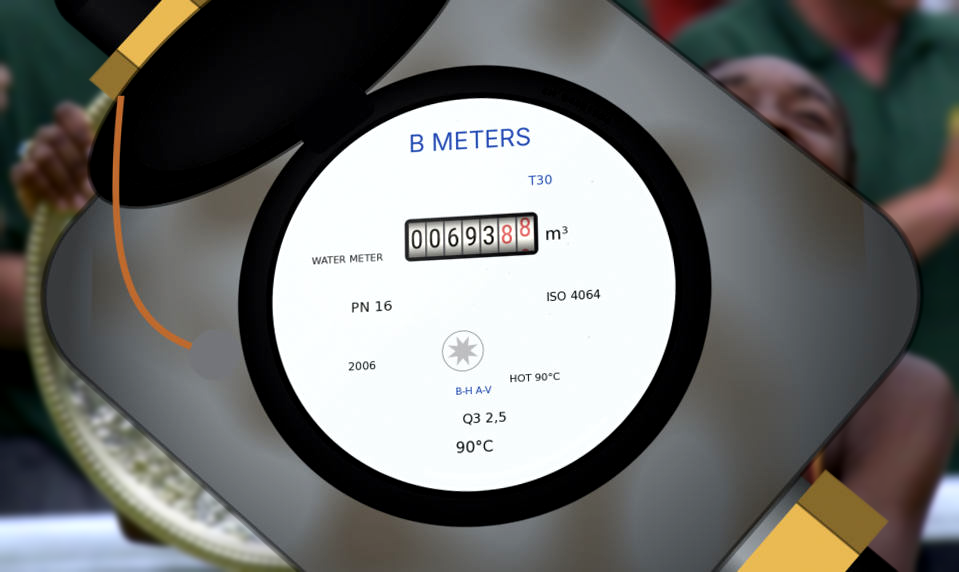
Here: 693.88 m³
